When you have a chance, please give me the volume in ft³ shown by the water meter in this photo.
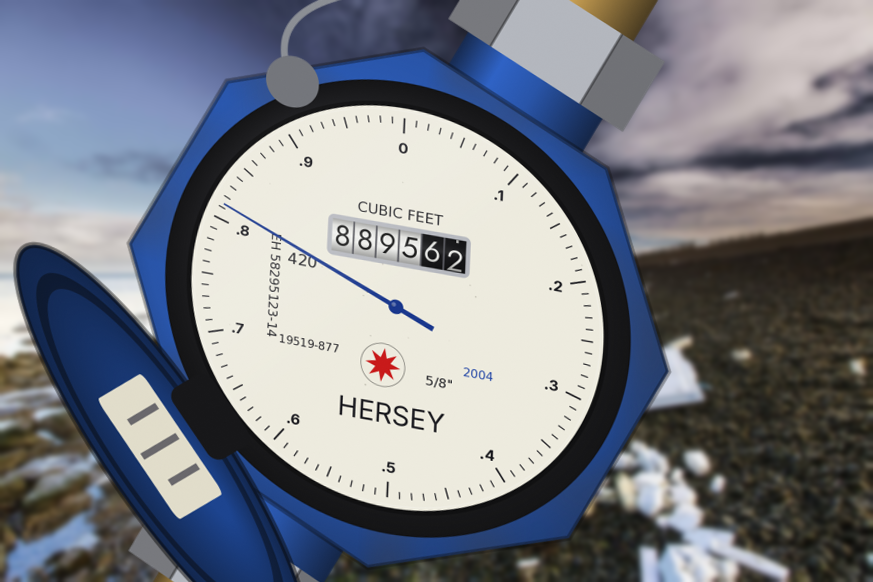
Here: 889561.81 ft³
